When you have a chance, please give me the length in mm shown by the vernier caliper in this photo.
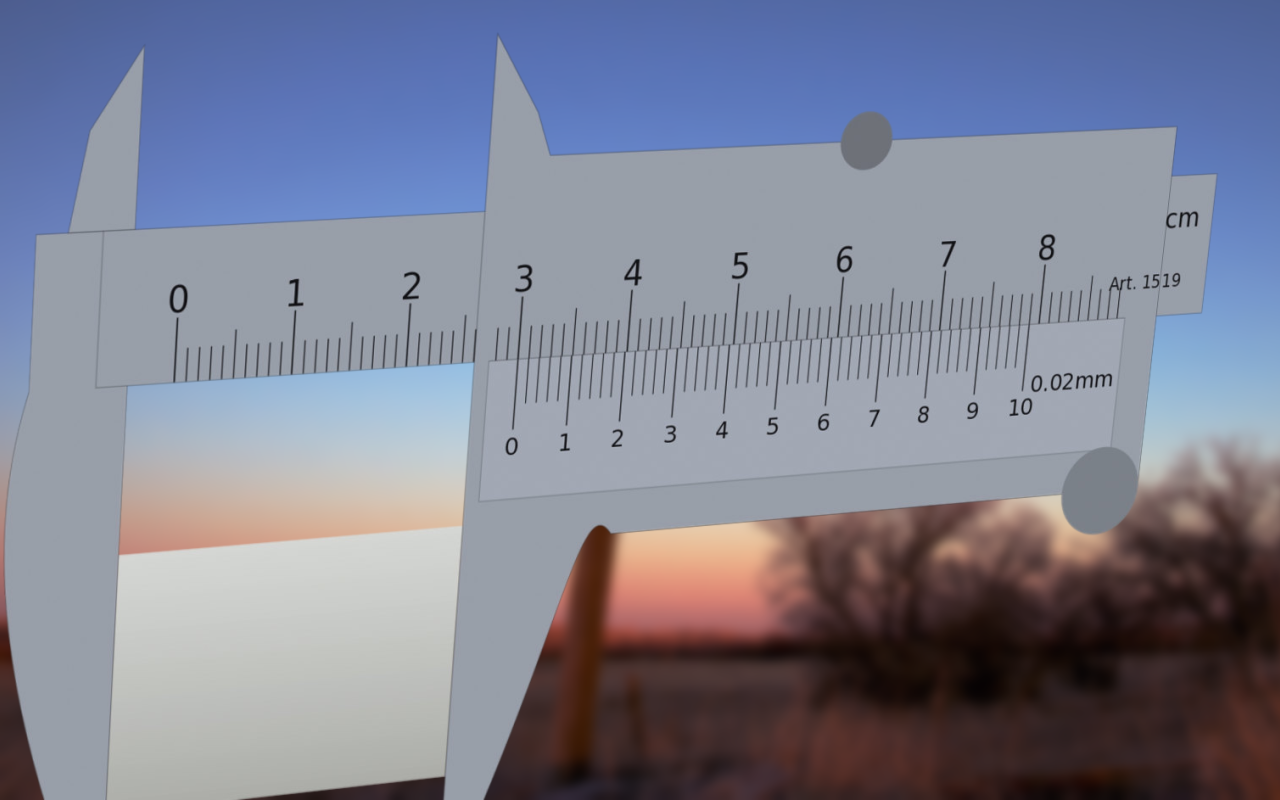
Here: 30.0 mm
